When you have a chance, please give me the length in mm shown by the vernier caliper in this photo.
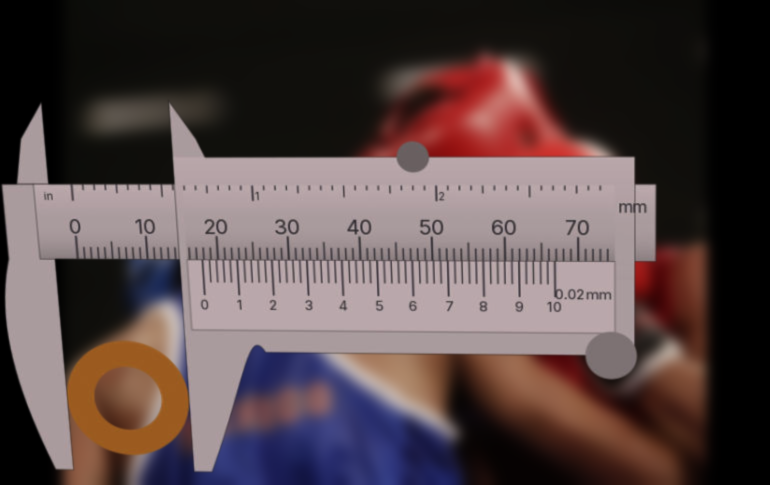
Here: 17.8 mm
